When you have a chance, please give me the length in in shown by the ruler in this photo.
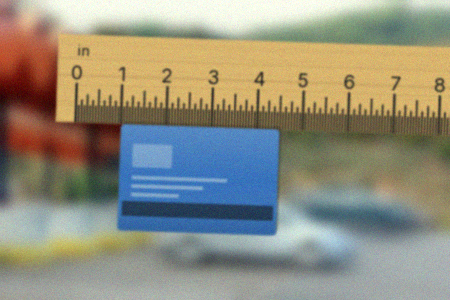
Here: 3.5 in
